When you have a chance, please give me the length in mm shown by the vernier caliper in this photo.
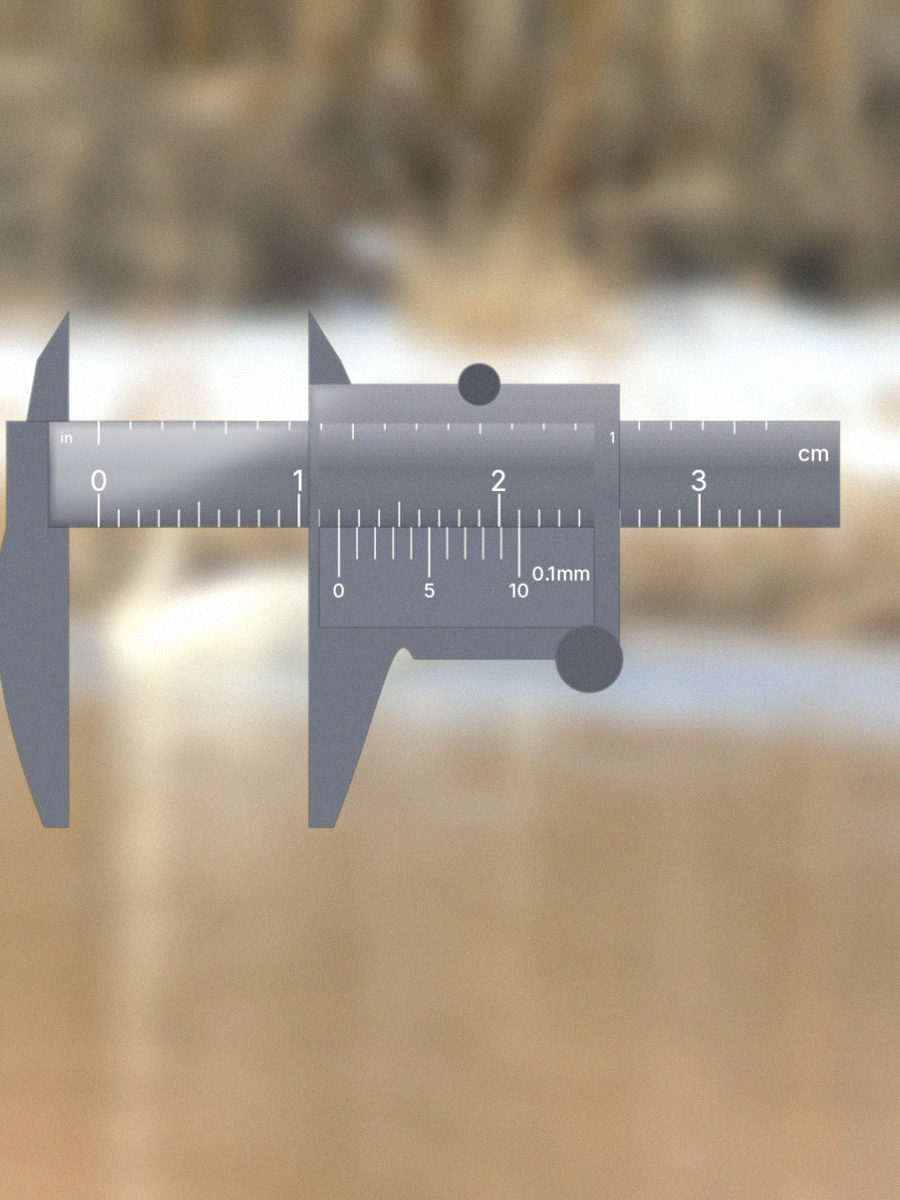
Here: 12.0 mm
